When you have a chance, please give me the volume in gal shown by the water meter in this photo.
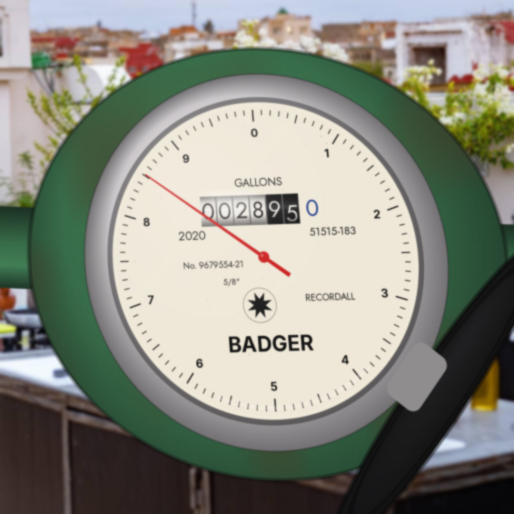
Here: 28948.5 gal
